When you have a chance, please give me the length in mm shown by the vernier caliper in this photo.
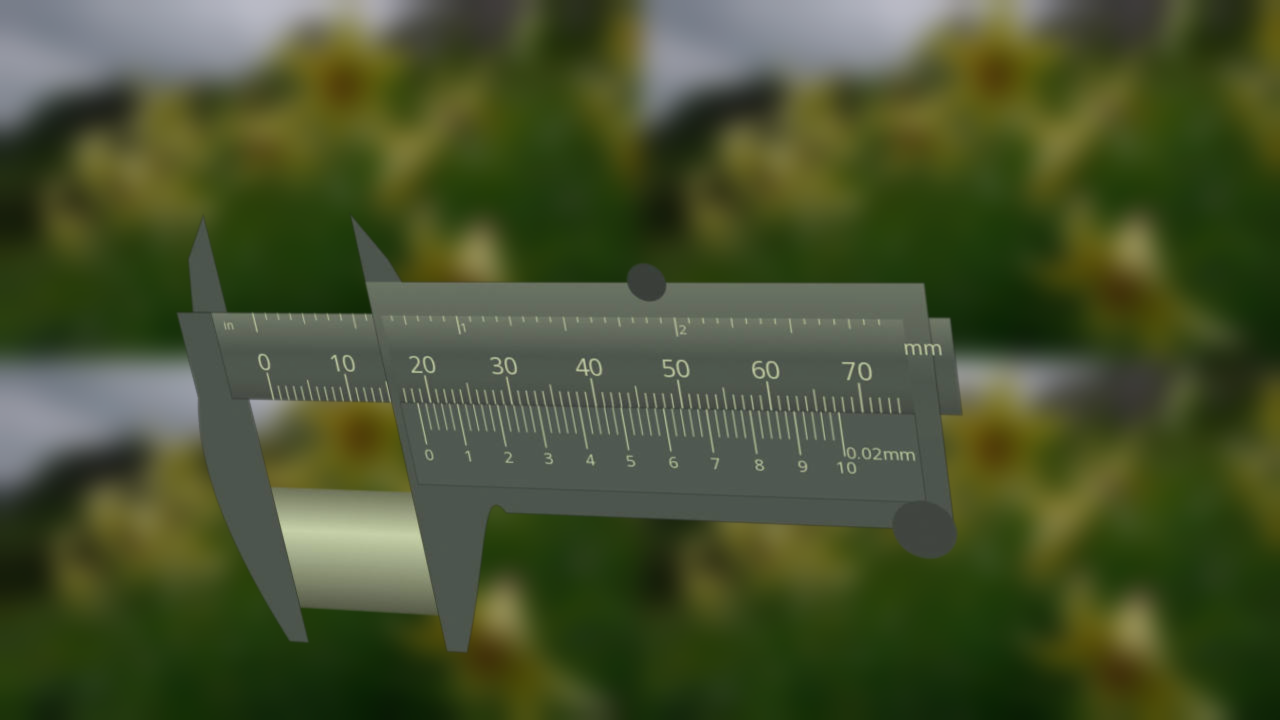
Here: 18.4 mm
